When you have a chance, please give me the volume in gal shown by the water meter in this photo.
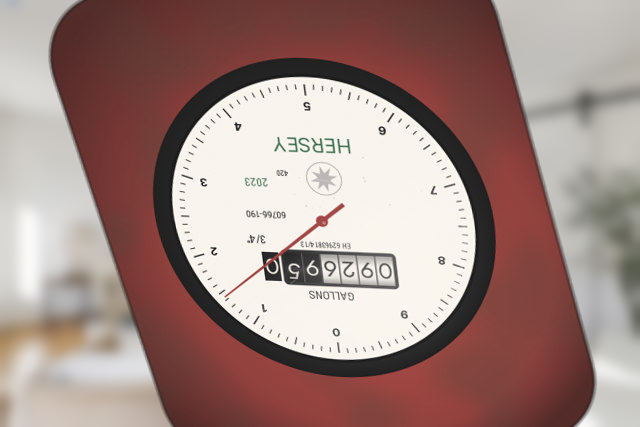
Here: 926951.4 gal
